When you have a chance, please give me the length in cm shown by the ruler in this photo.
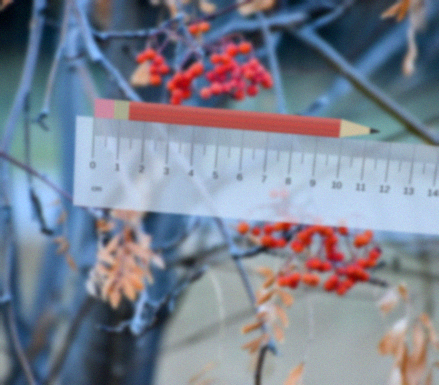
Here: 11.5 cm
